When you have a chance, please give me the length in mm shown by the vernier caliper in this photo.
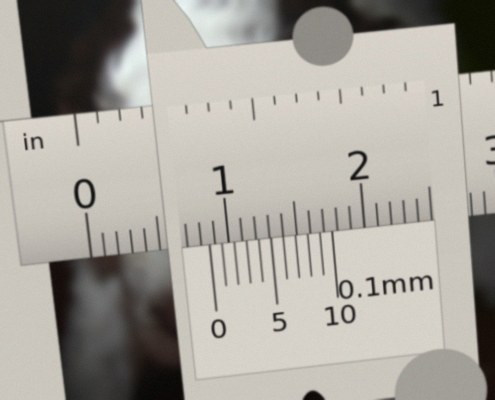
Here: 8.6 mm
